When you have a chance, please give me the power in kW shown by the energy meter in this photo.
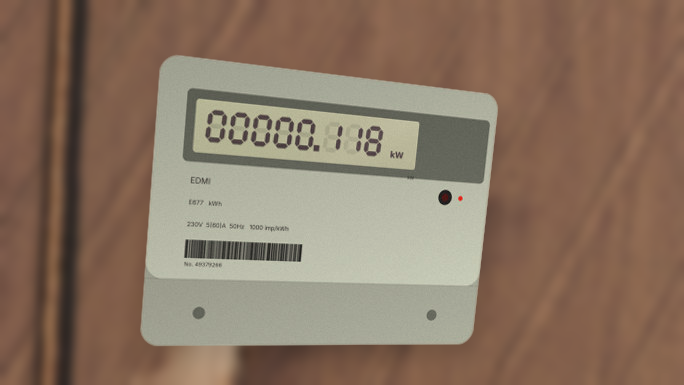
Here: 0.118 kW
